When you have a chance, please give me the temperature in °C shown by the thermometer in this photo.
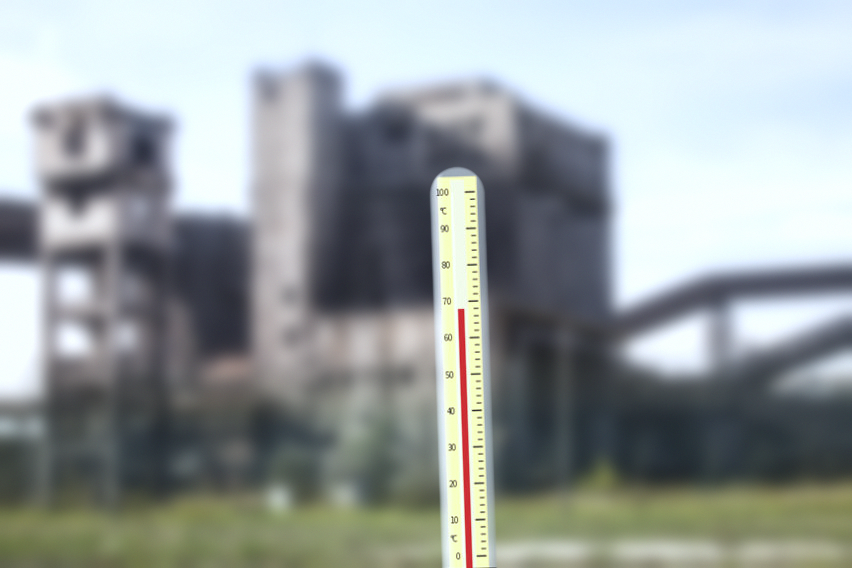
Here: 68 °C
